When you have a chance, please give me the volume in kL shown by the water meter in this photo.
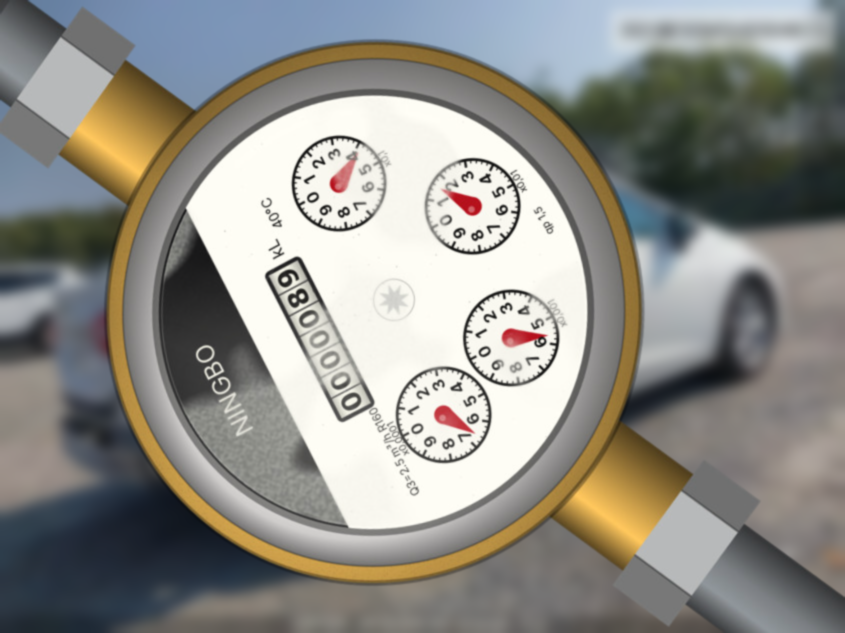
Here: 89.4156 kL
